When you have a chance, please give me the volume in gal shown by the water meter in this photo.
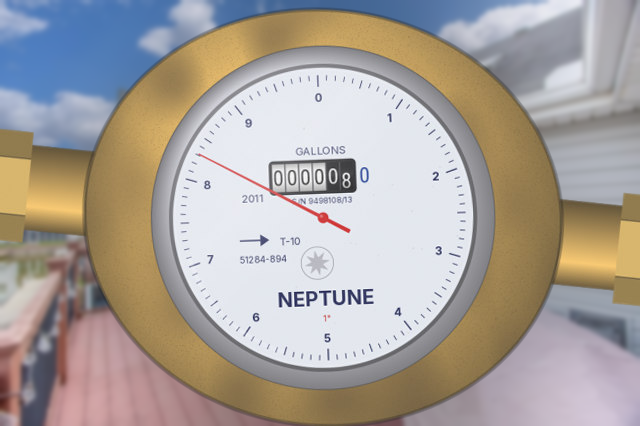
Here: 78.3 gal
